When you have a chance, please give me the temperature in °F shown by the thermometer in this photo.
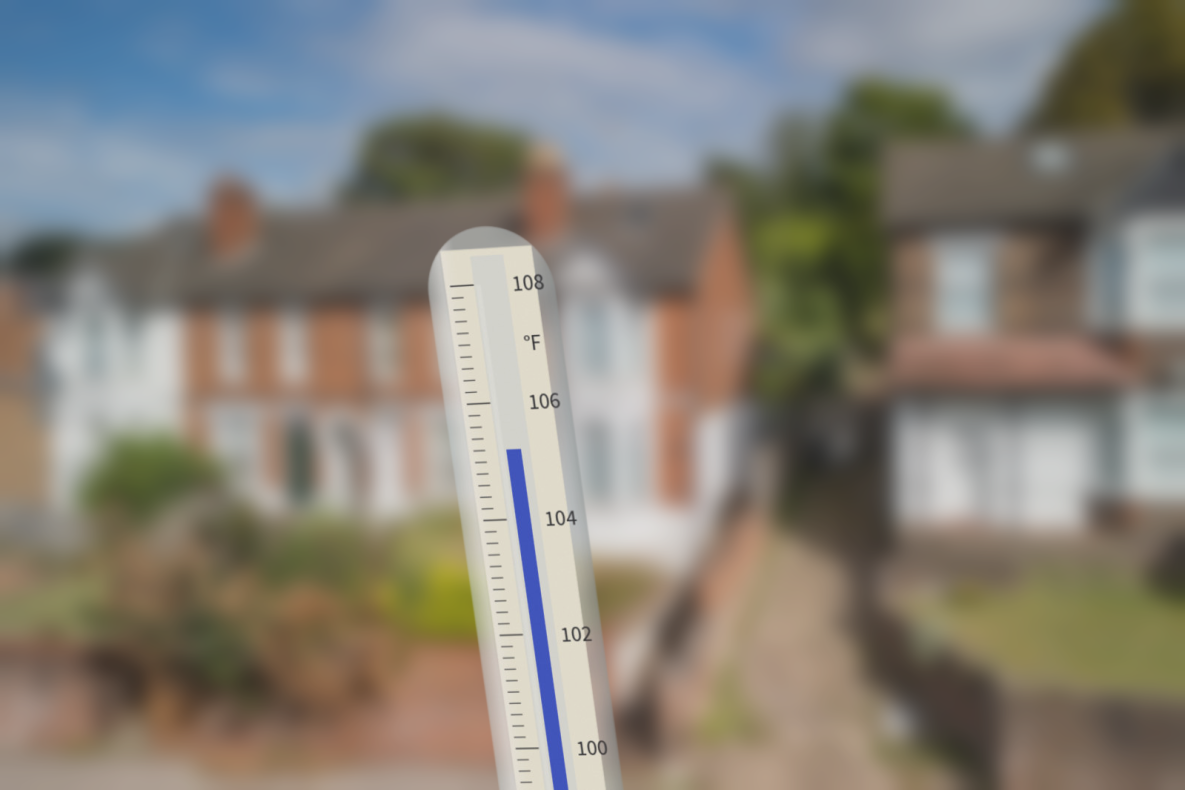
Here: 105.2 °F
